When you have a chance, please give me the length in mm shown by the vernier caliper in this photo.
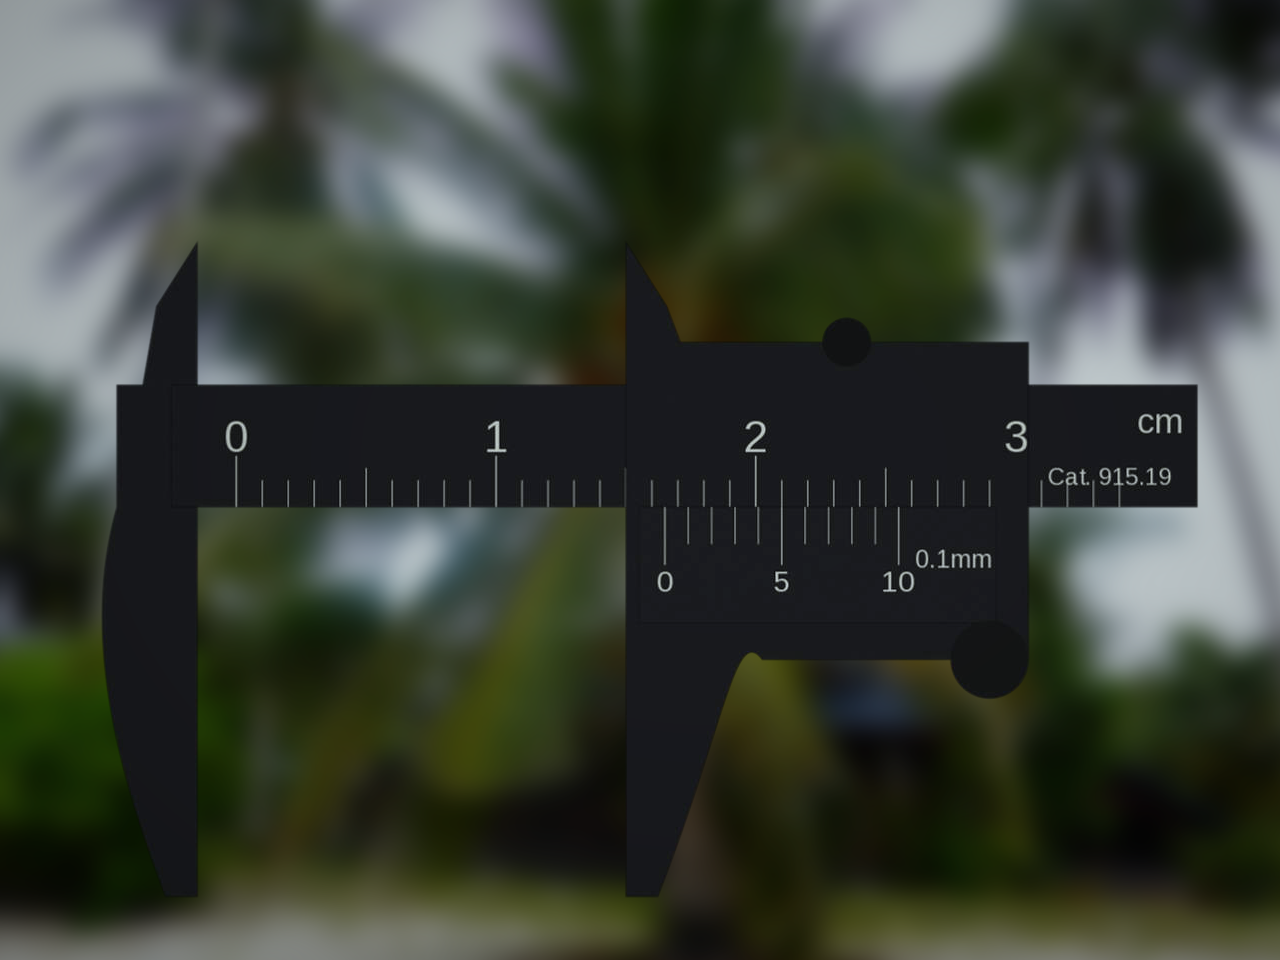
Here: 16.5 mm
